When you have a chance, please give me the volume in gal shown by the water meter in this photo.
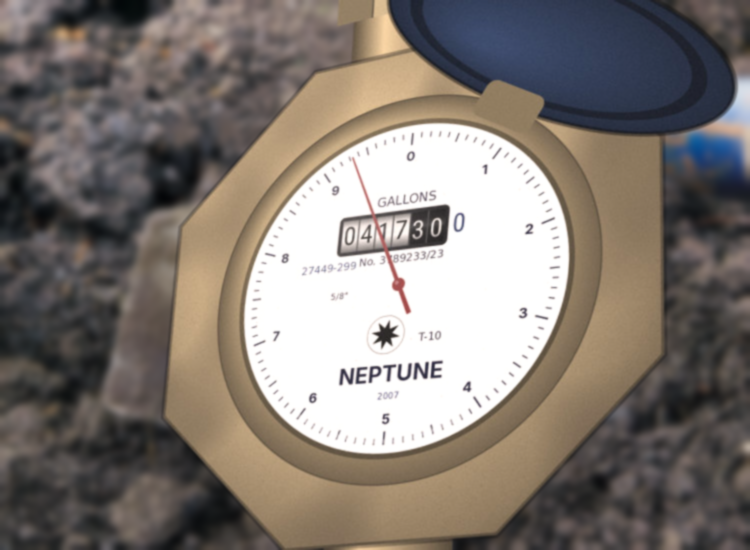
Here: 417299.3 gal
